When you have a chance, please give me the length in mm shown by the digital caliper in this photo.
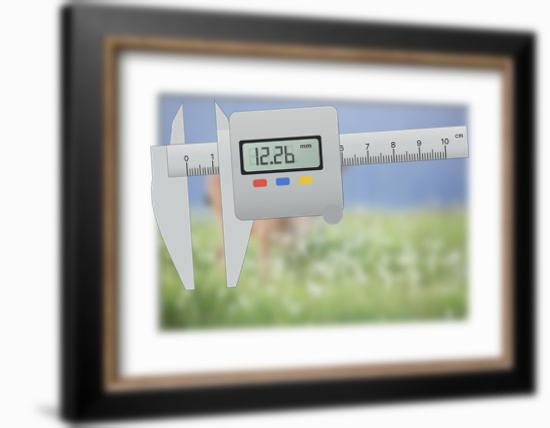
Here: 12.26 mm
